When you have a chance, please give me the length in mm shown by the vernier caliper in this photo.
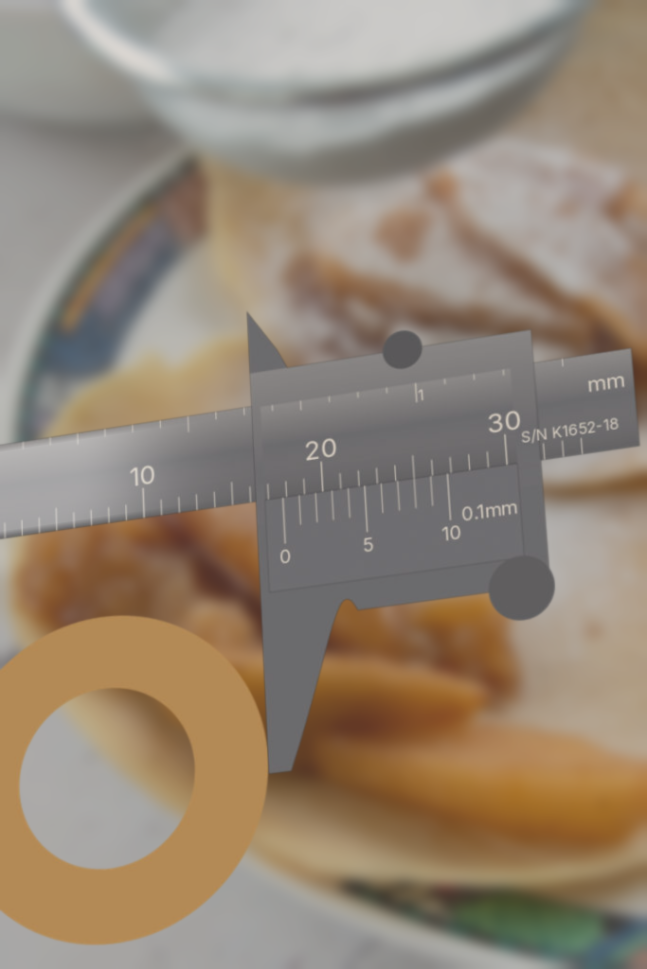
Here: 17.8 mm
